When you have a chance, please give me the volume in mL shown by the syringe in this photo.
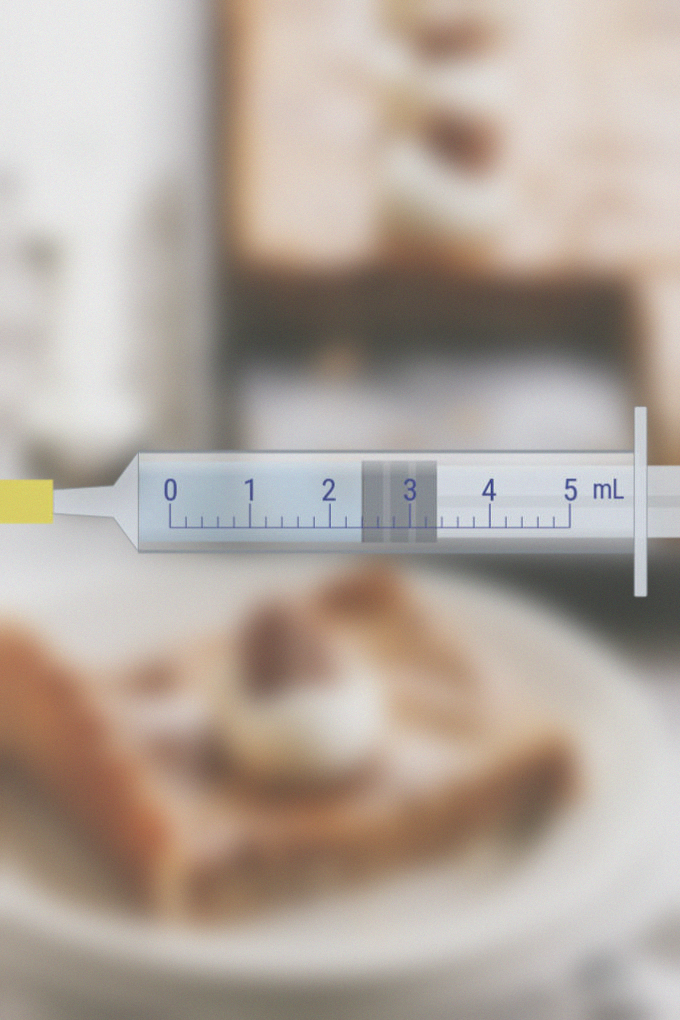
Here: 2.4 mL
